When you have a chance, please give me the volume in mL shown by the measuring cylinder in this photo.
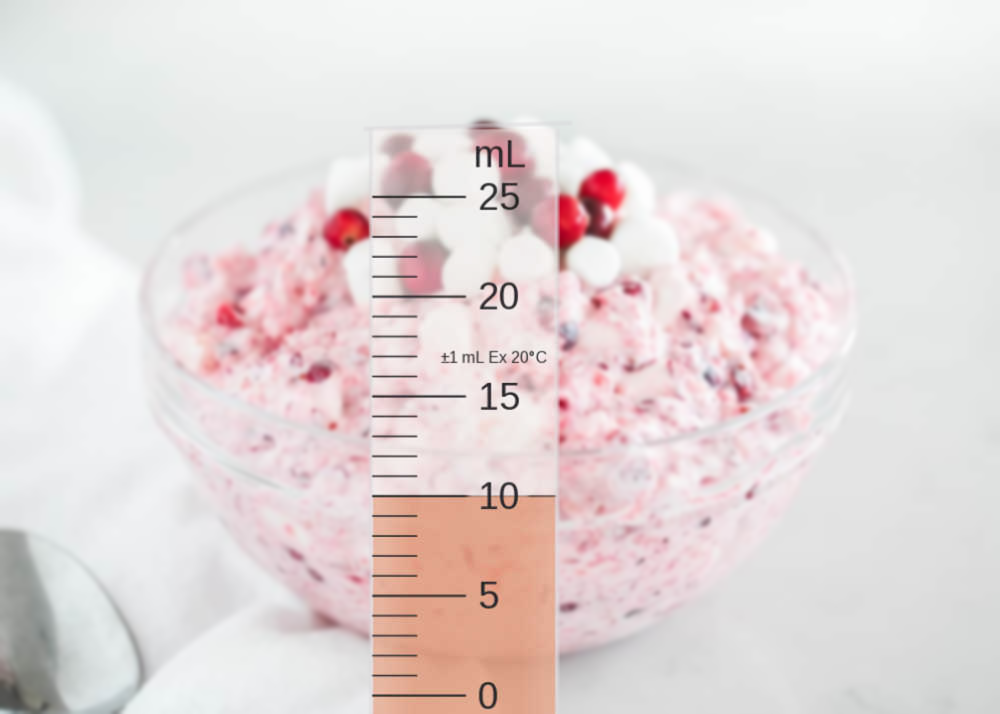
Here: 10 mL
